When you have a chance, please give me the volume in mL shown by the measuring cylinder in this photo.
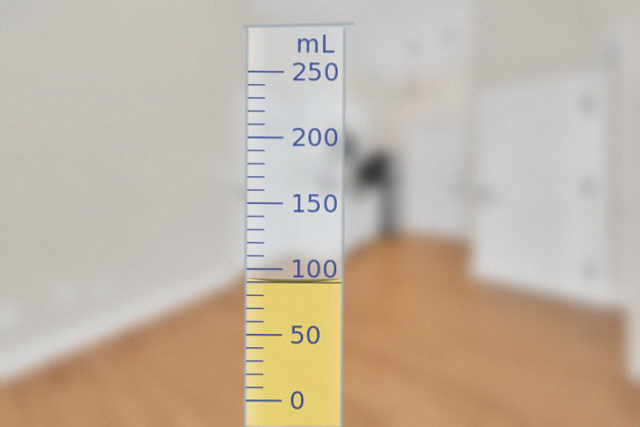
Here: 90 mL
